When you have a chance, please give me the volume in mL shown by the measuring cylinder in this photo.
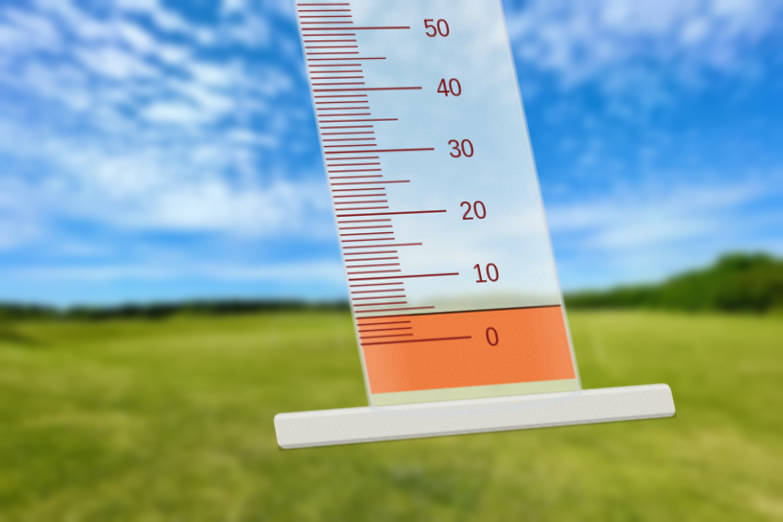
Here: 4 mL
